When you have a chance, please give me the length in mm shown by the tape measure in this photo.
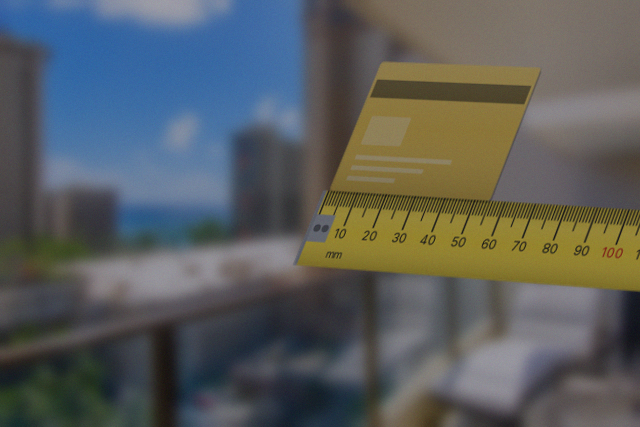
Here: 55 mm
